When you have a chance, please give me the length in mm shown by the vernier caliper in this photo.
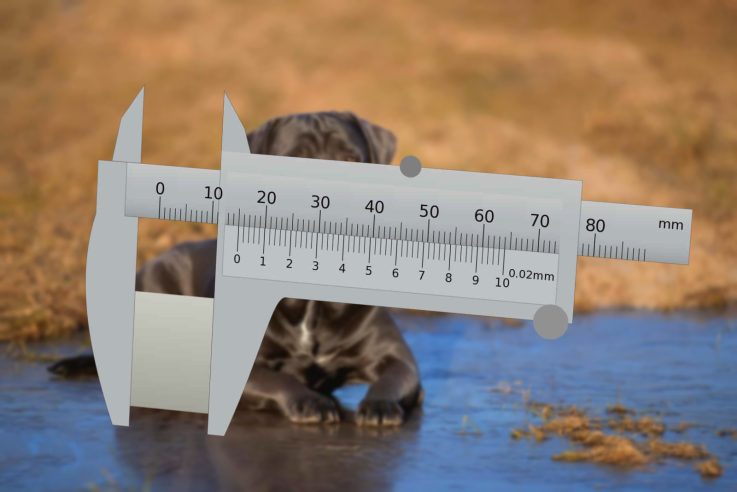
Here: 15.0 mm
